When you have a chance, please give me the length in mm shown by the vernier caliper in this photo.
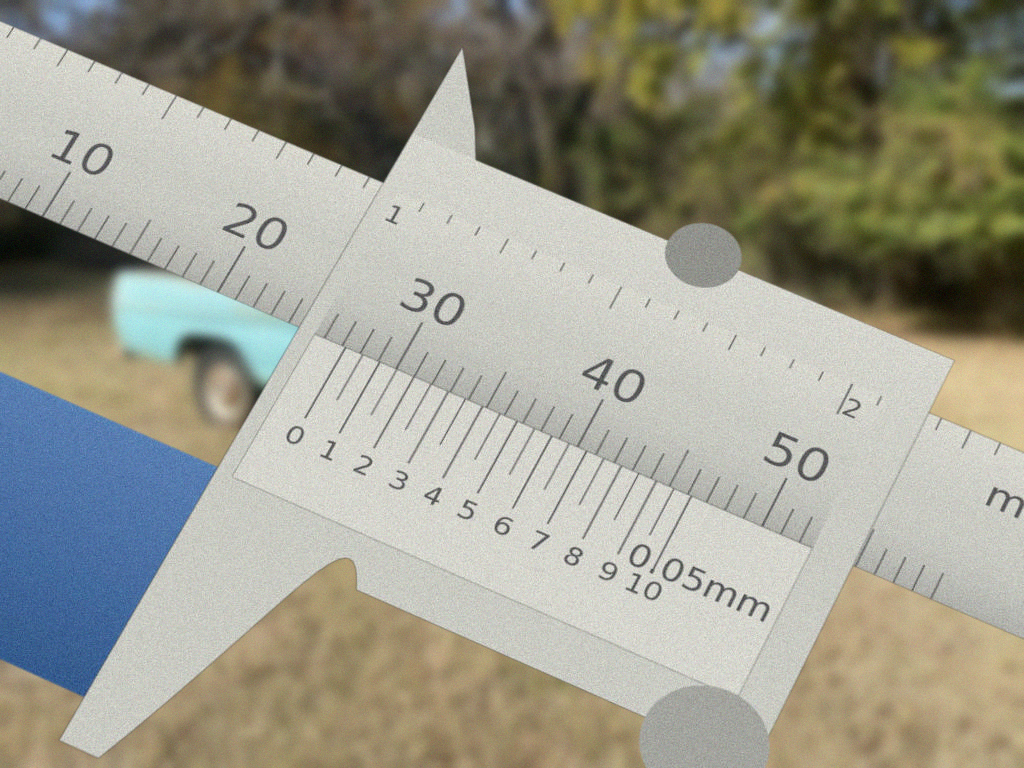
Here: 27.2 mm
